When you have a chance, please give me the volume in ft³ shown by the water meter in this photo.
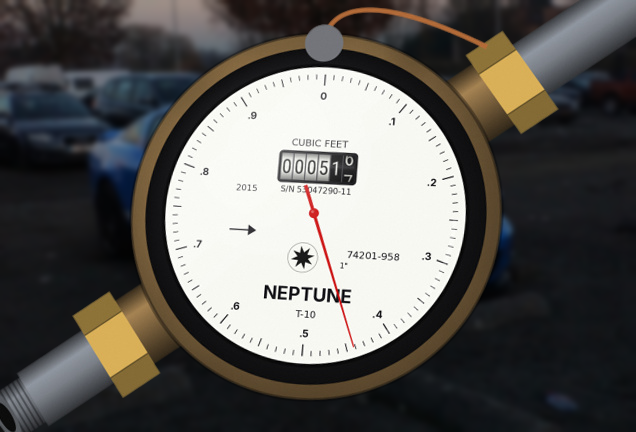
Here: 516.44 ft³
